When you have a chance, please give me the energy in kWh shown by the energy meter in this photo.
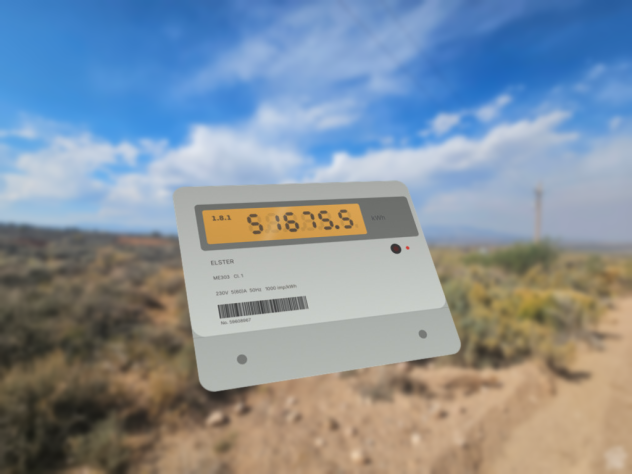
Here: 51675.5 kWh
